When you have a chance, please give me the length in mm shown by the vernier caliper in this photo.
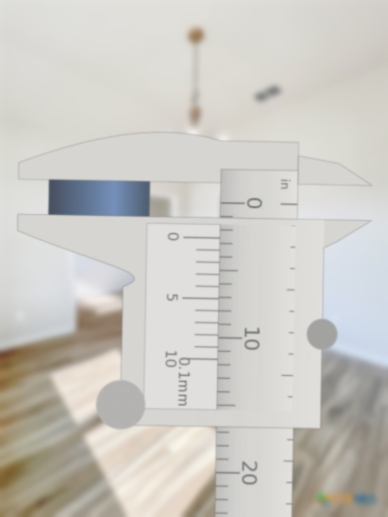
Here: 2.6 mm
